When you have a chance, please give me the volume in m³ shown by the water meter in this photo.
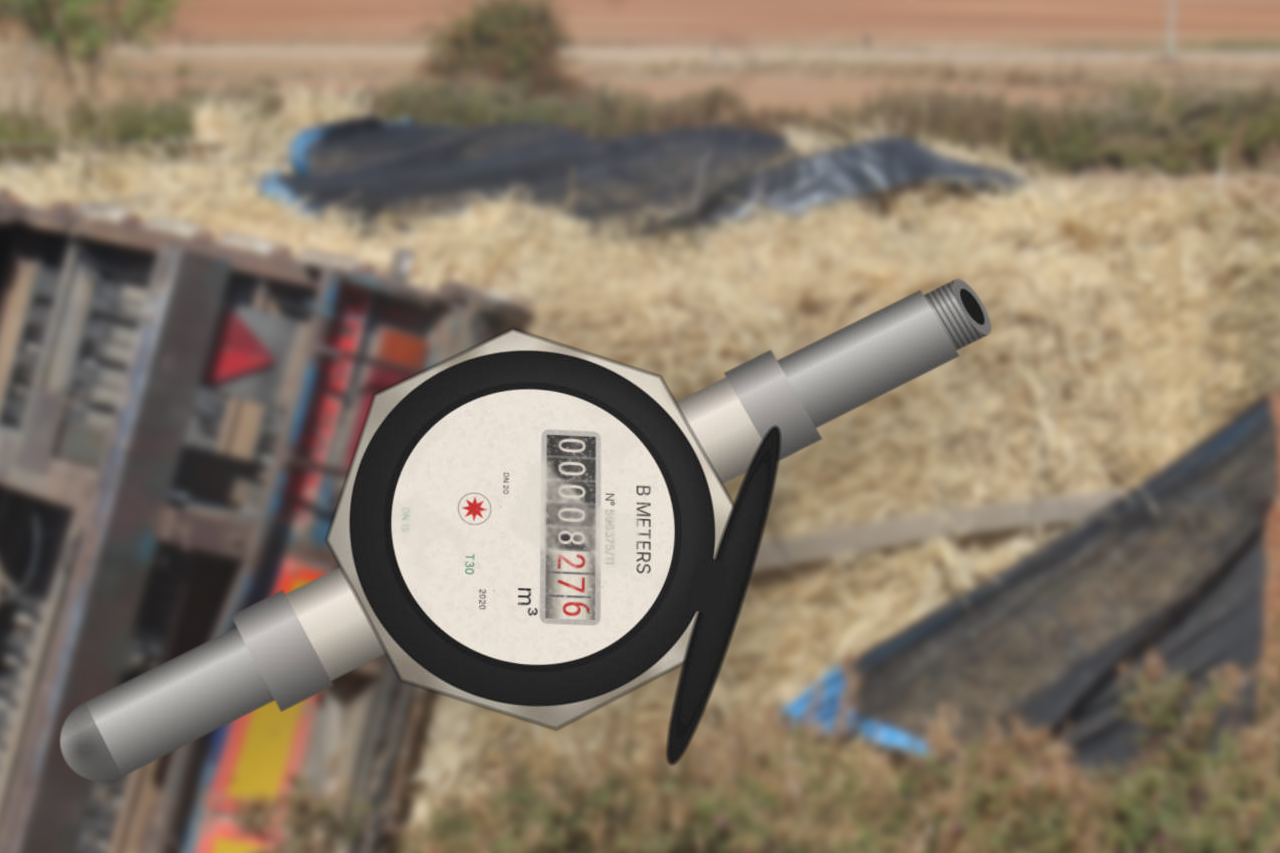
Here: 8.276 m³
